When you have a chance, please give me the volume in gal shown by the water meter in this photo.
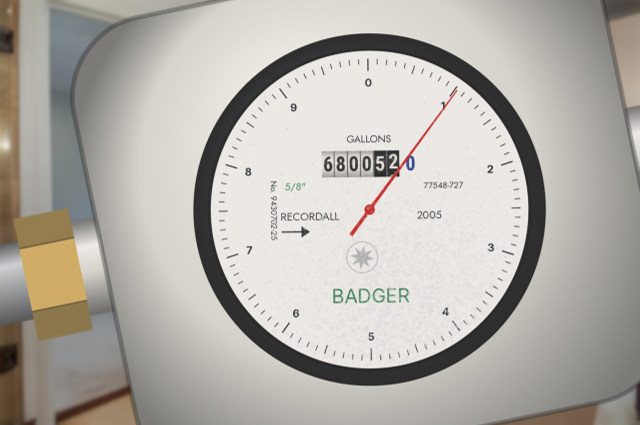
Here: 6800521.0 gal
